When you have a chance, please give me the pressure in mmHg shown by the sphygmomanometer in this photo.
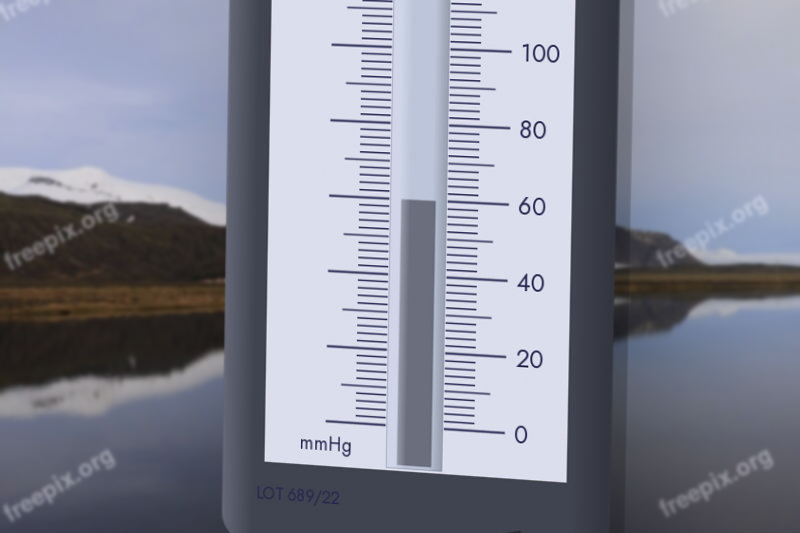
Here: 60 mmHg
